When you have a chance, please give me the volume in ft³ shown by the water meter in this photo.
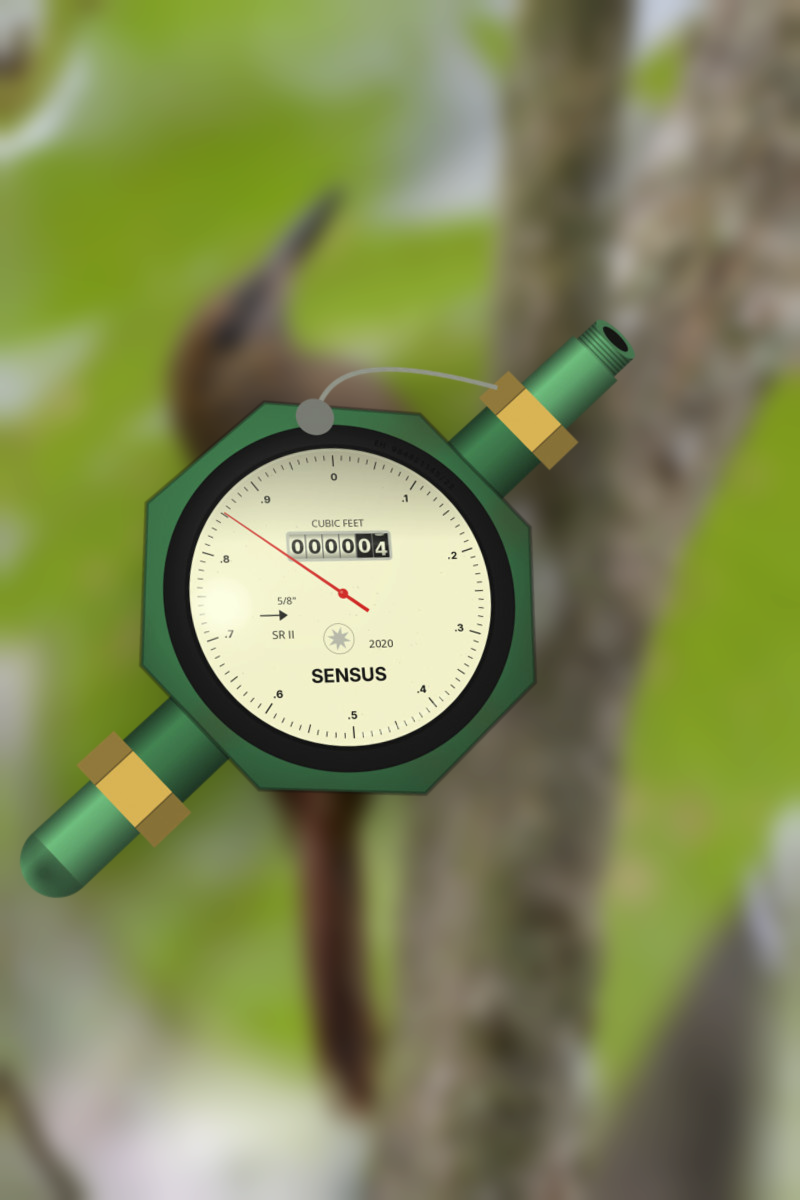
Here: 3.85 ft³
